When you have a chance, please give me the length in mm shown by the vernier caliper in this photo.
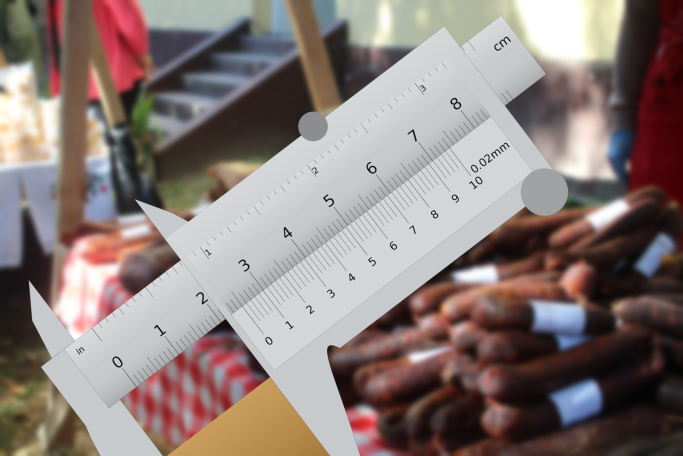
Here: 25.0 mm
